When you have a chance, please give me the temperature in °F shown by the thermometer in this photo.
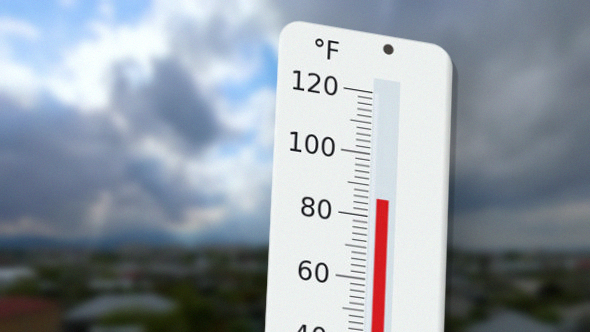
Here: 86 °F
